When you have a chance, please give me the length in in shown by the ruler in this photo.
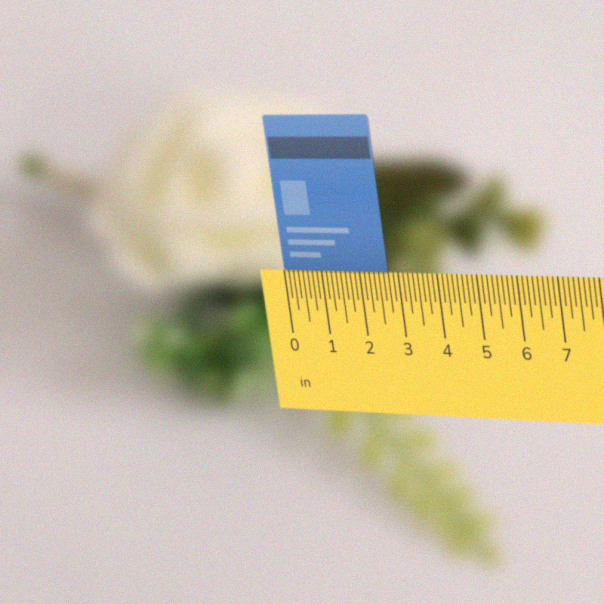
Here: 2.75 in
